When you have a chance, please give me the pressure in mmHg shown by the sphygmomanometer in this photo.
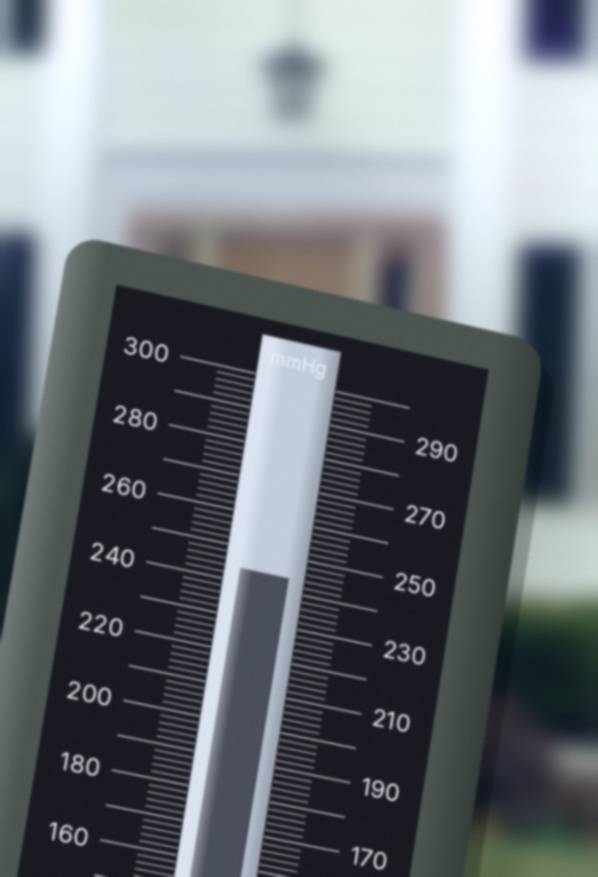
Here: 244 mmHg
